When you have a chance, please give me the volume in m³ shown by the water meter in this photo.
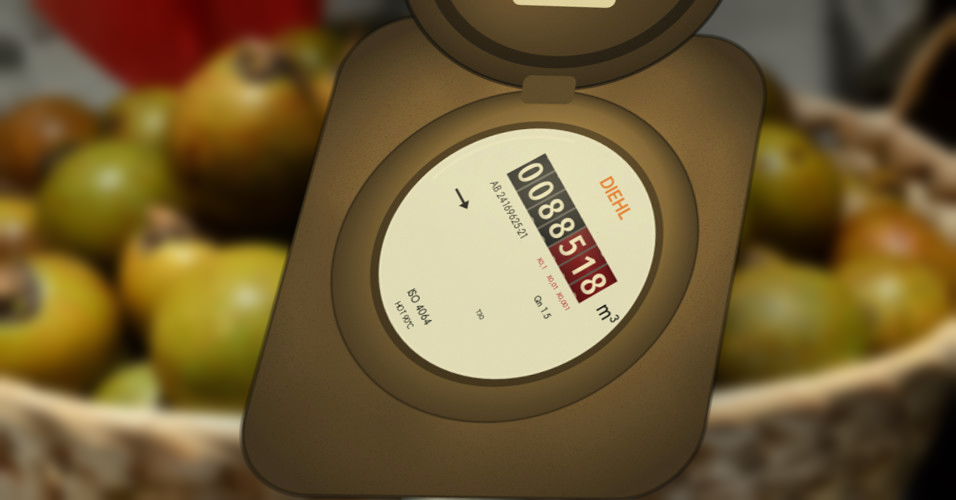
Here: 88.518 m³
